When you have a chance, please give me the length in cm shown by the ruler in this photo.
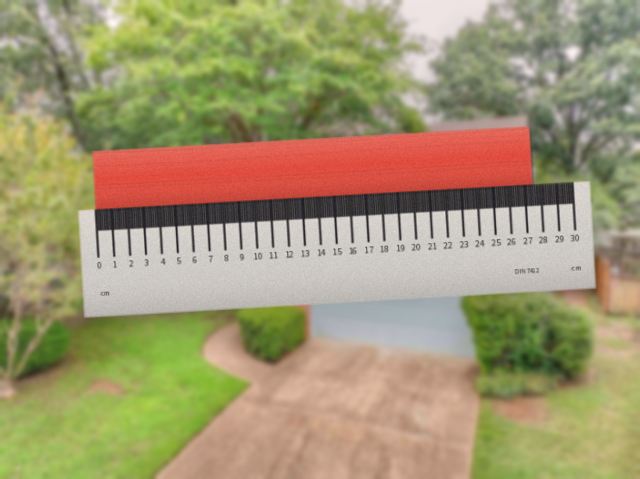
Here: 27.5 cm
